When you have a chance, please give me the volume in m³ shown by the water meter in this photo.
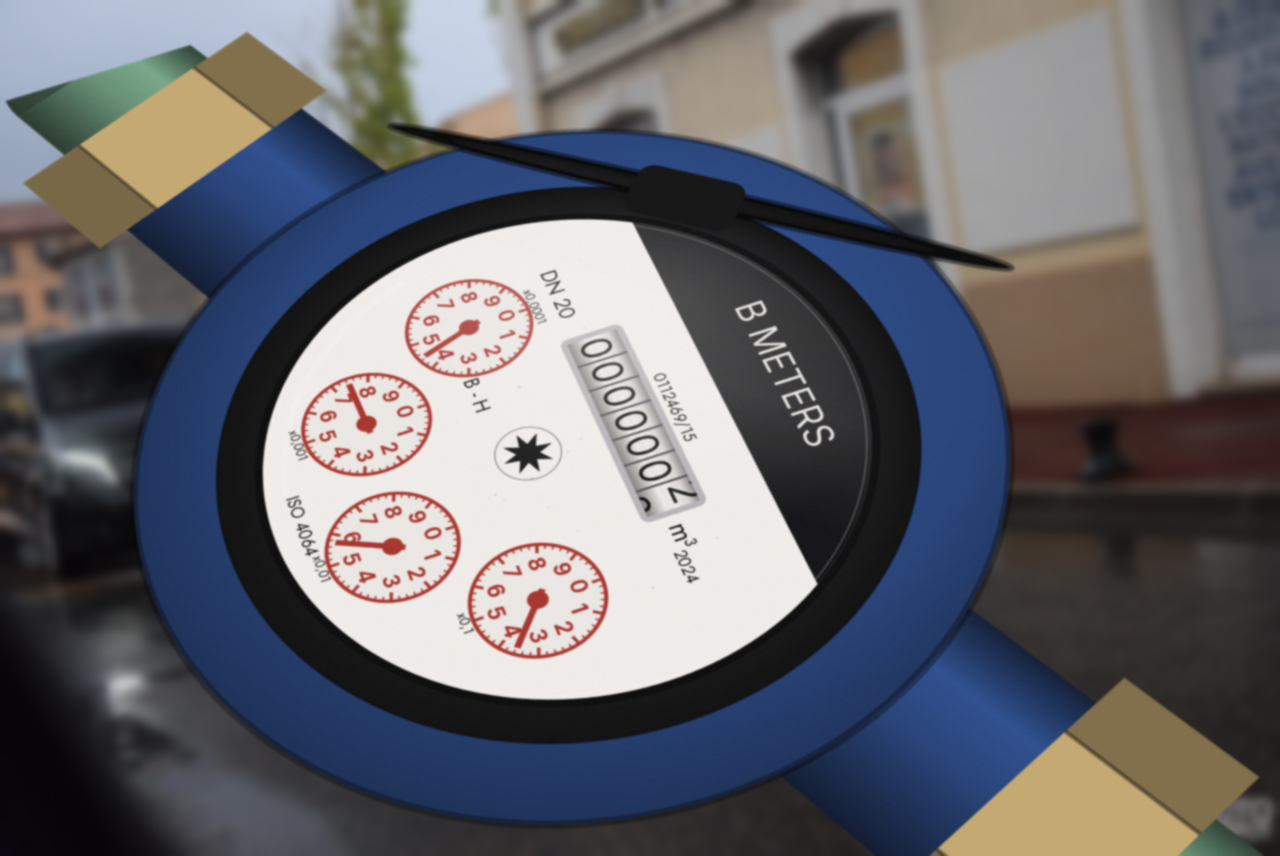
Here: 2.3574 m³
